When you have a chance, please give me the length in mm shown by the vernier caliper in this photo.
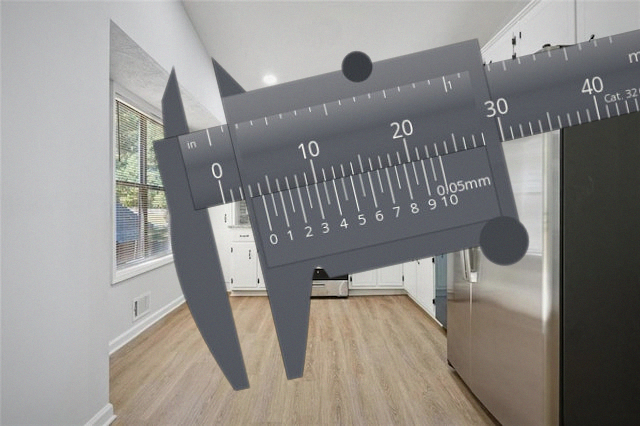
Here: 4.2 mm
